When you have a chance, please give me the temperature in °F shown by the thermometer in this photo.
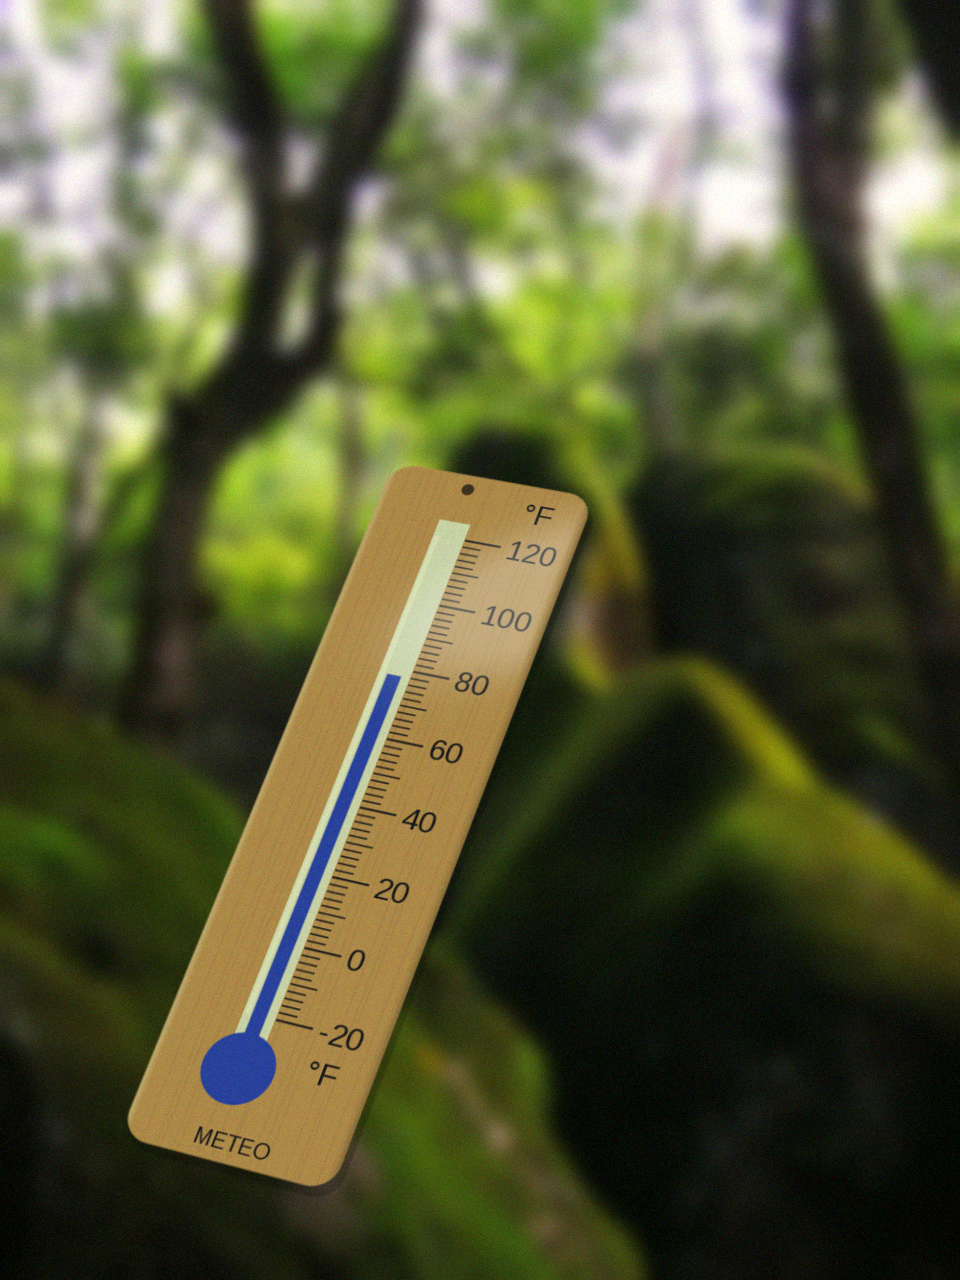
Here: 78 °F
